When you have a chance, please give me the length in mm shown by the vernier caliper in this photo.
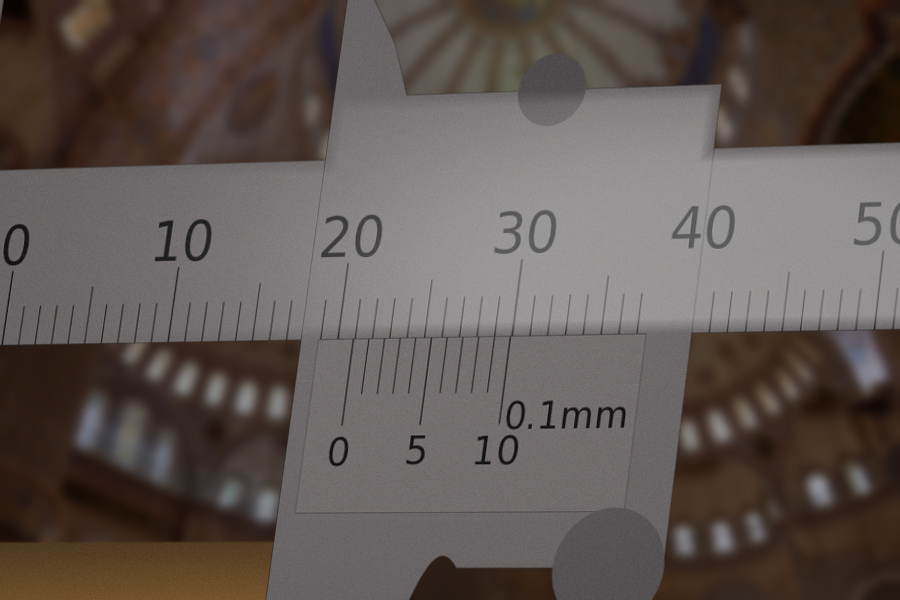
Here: 20.9 mm
